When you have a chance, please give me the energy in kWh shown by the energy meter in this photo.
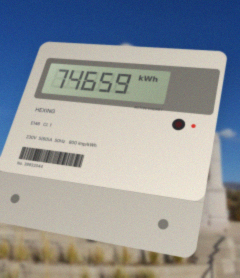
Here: 74659 kWh
